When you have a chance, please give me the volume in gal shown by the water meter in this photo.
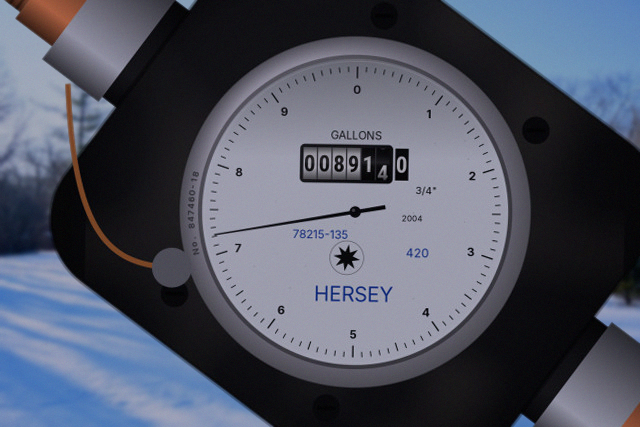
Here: 89137.2 gal
